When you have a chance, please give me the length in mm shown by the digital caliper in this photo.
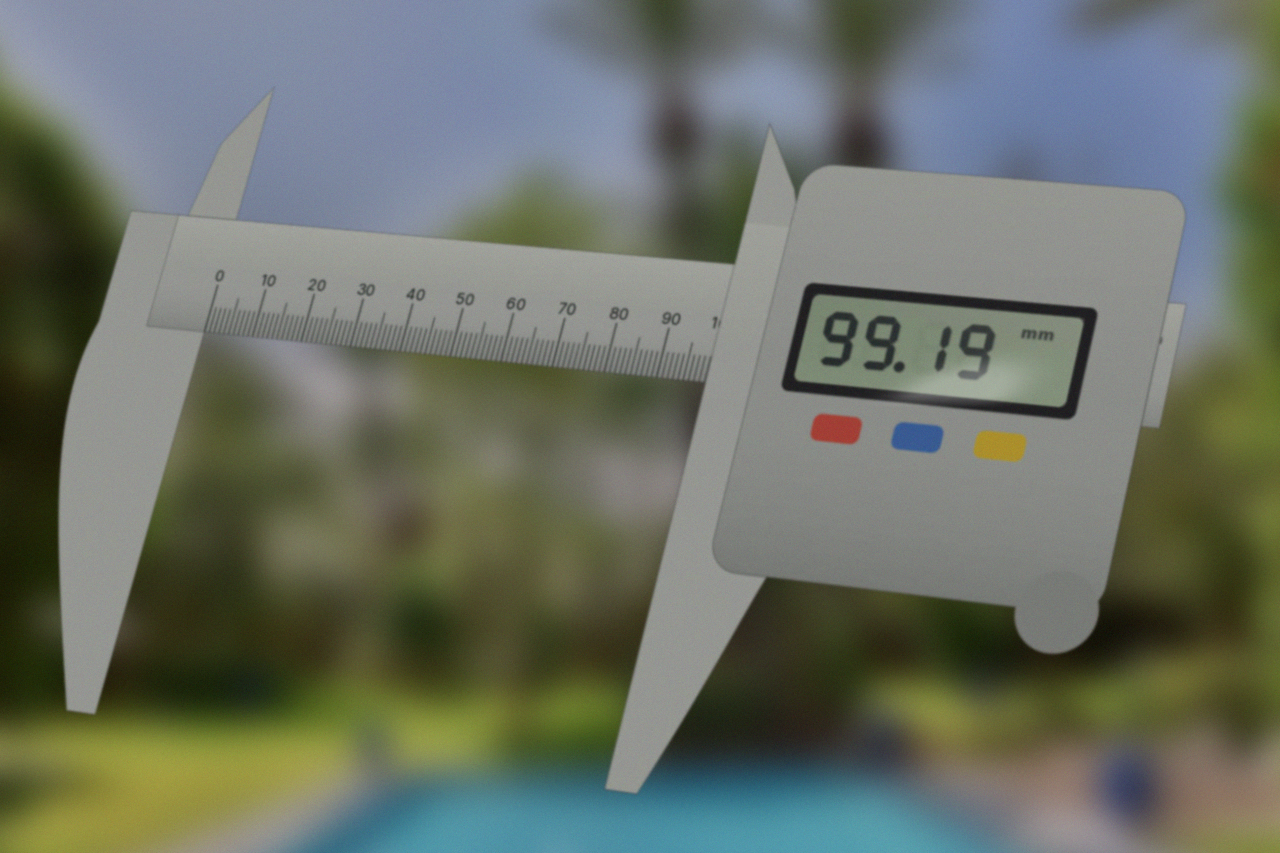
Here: 99.19 mm
